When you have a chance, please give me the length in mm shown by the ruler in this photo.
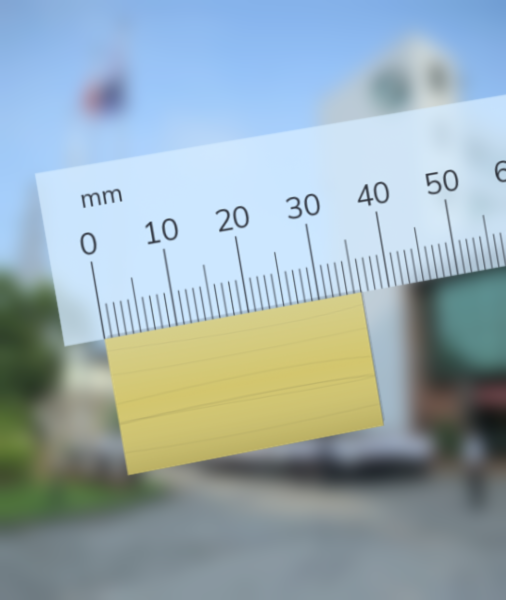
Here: 36 mm
